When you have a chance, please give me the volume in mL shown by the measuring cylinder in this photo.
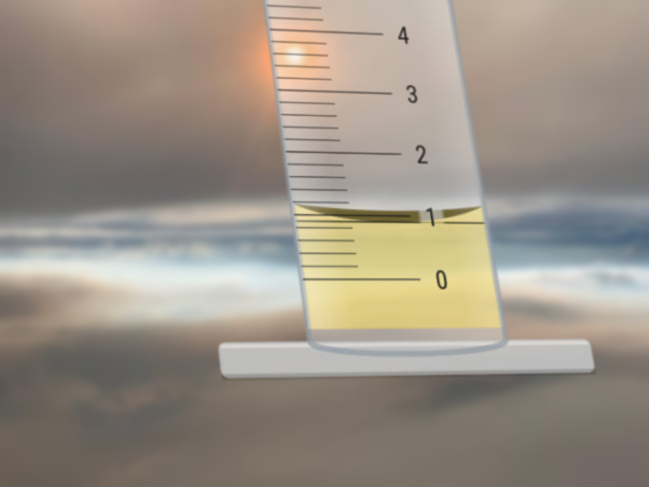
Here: 0.9 mL
